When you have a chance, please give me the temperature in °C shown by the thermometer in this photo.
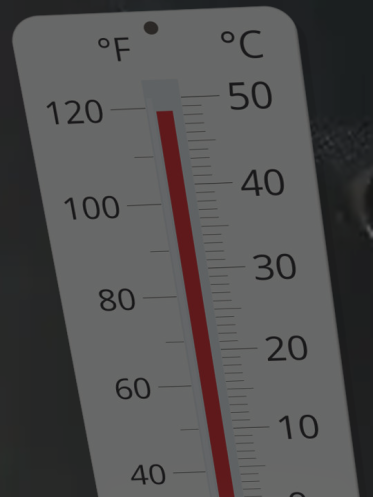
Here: 48.5 °C
